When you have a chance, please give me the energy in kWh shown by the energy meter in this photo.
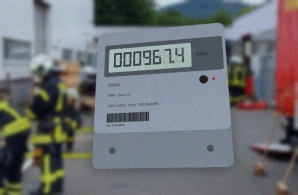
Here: 967.4 kWh
